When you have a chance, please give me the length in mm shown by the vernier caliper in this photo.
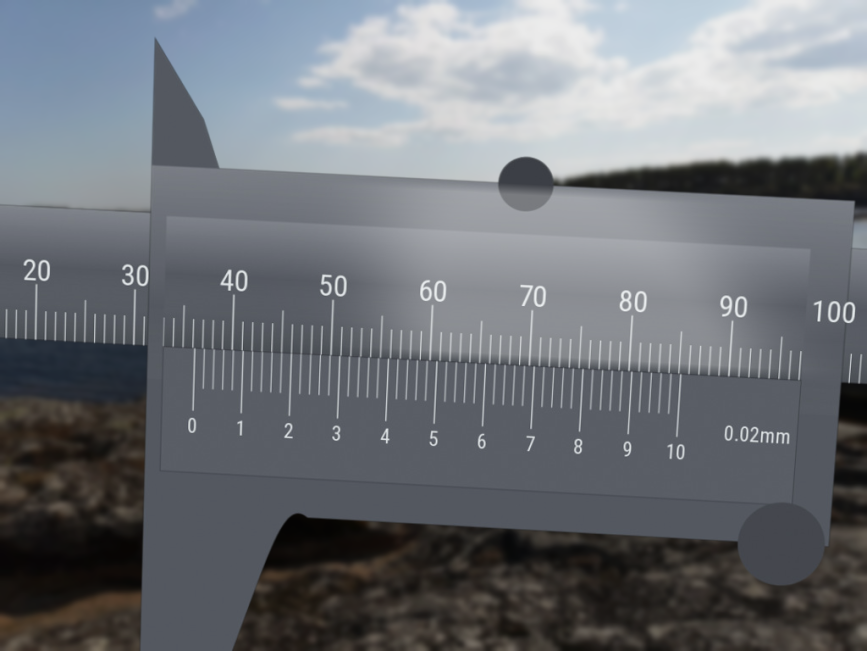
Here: 36.2 mm
